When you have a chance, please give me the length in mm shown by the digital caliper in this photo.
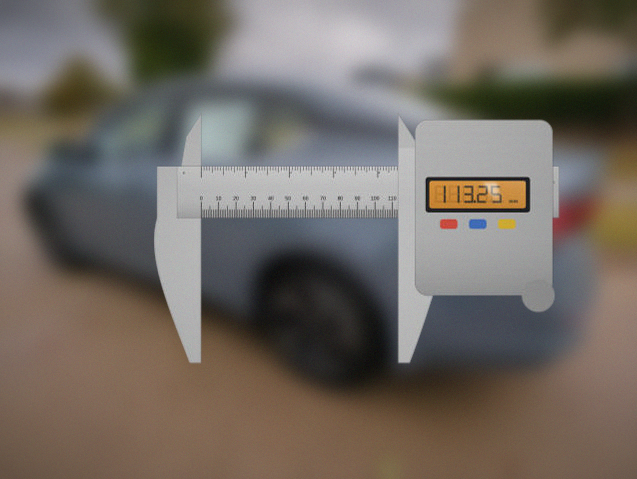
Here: 113.25 mm
